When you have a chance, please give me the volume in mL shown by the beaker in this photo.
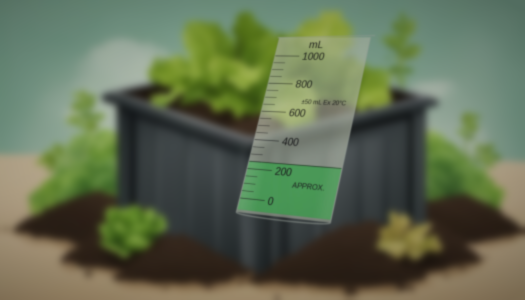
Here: 250 mL
